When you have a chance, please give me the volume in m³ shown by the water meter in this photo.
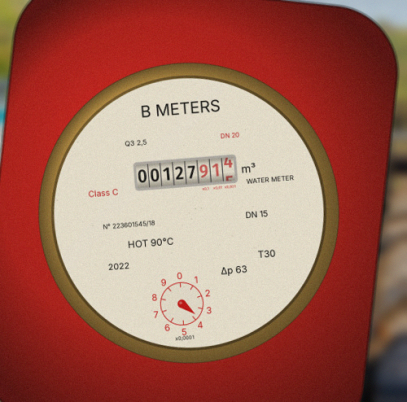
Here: 127.9143 m³
